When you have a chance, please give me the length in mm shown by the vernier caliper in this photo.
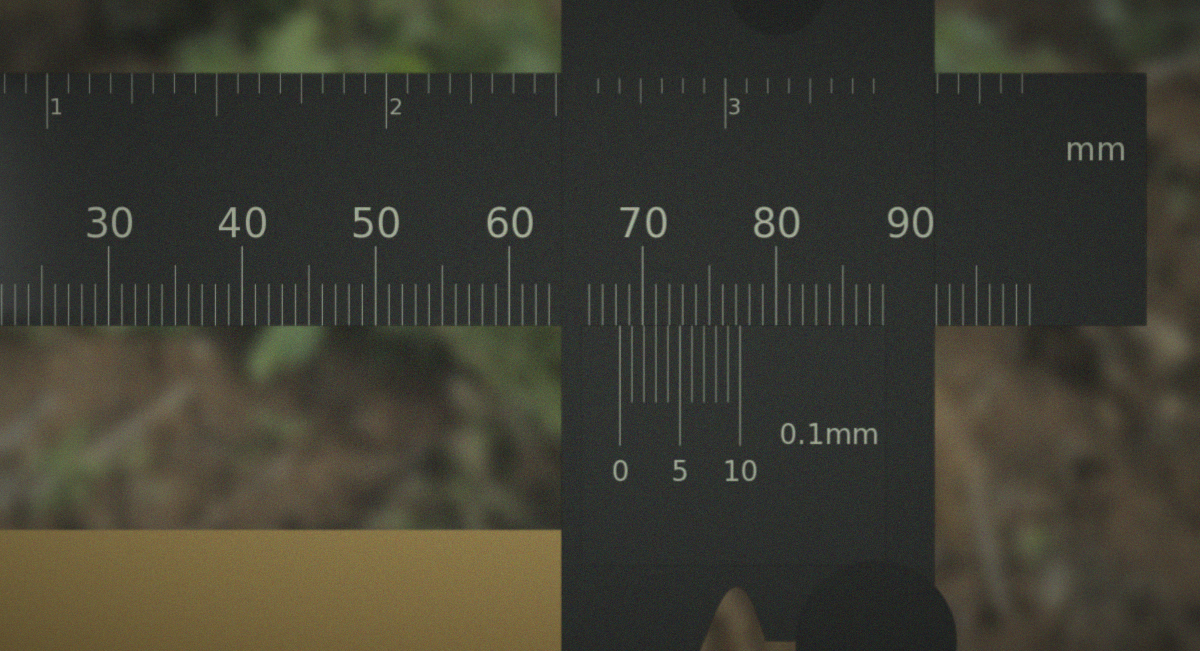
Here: 68.3 mm
